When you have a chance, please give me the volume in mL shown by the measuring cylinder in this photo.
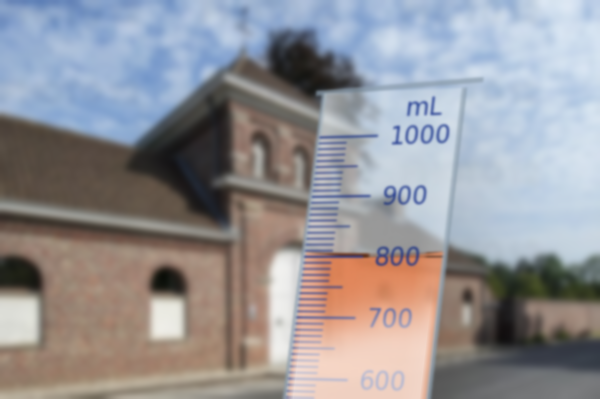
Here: 800 mL
